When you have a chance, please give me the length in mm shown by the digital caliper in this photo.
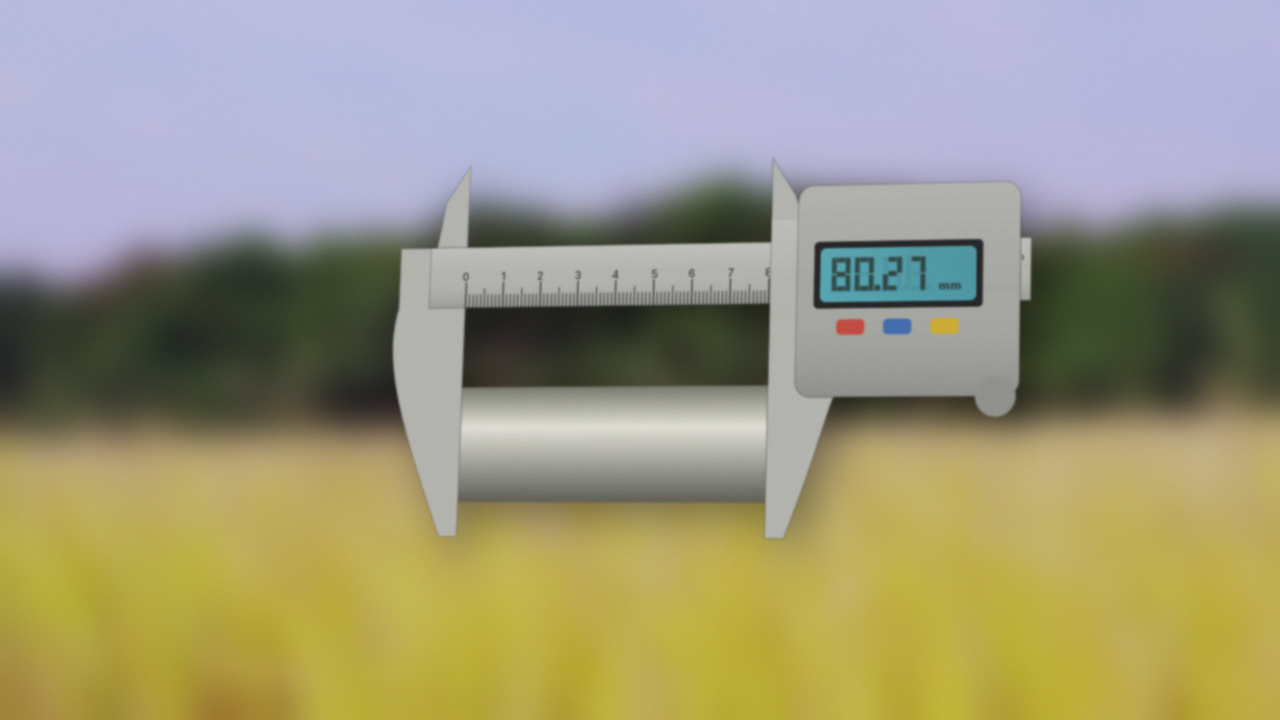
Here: 80.27 mm
